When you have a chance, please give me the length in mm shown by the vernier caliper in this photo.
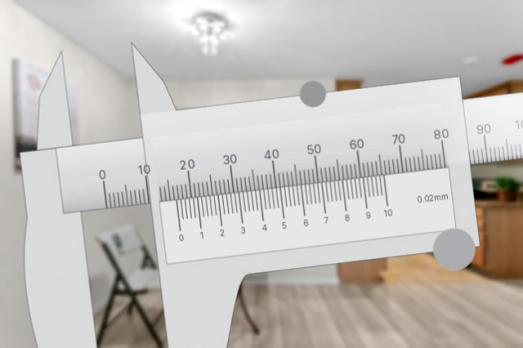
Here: 16.5 mm
